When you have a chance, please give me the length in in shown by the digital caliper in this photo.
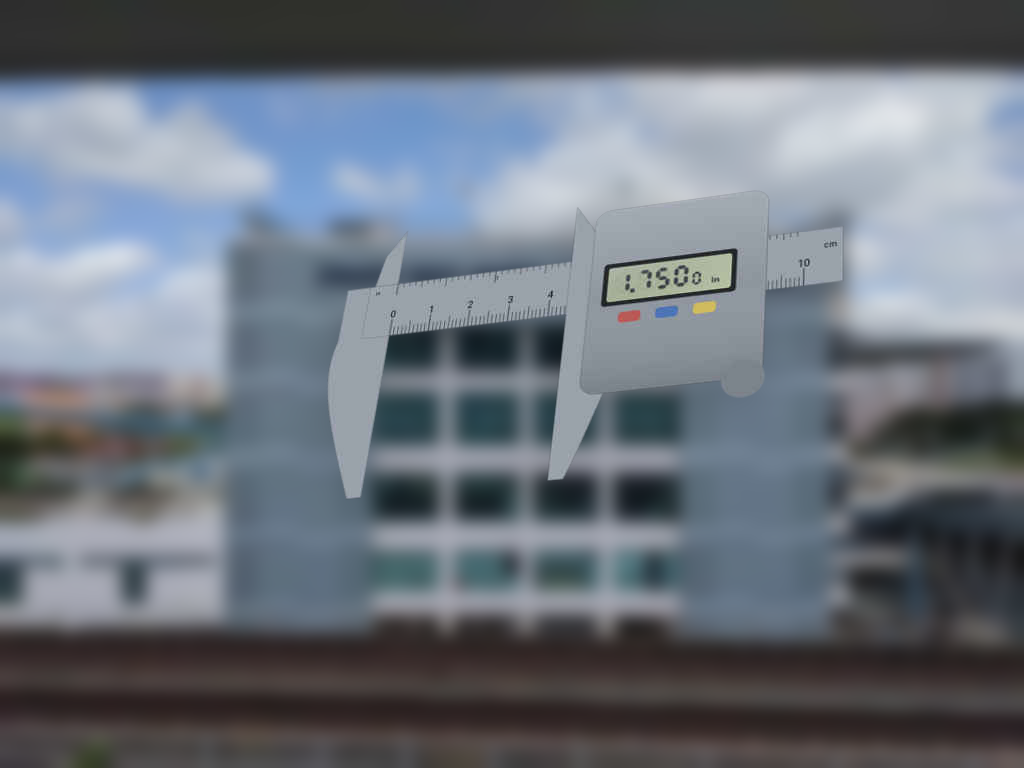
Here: 1.7500 in
